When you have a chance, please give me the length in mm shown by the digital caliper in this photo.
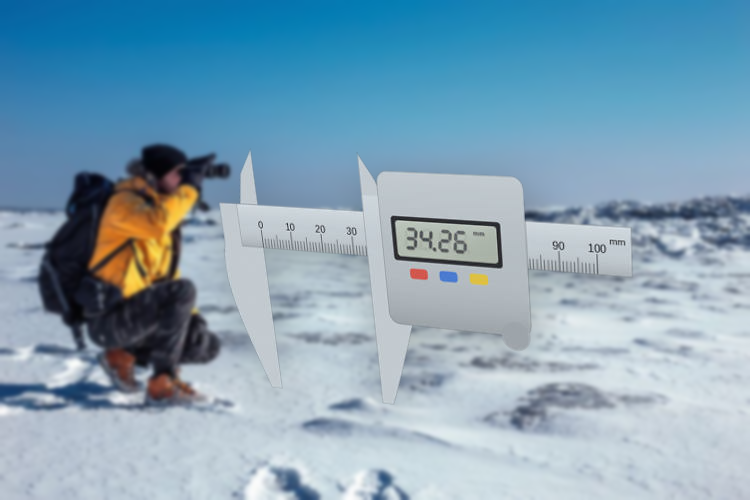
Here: 34.26 mm
